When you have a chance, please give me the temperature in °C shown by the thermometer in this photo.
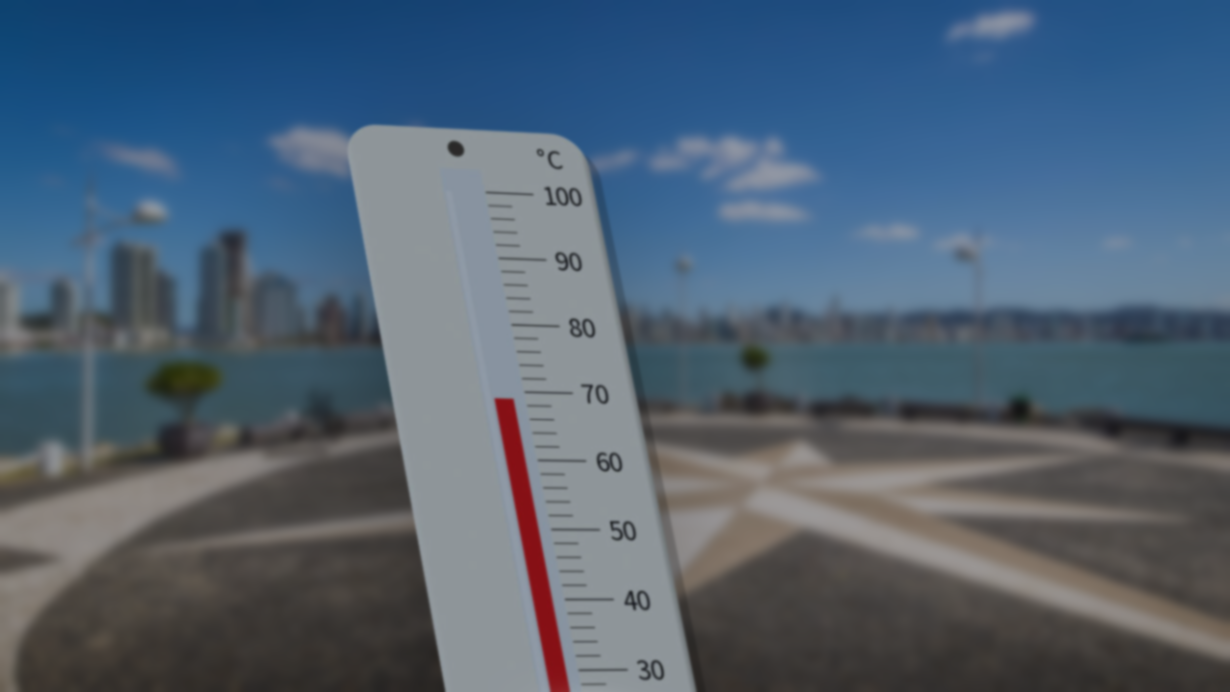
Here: 69 °C
